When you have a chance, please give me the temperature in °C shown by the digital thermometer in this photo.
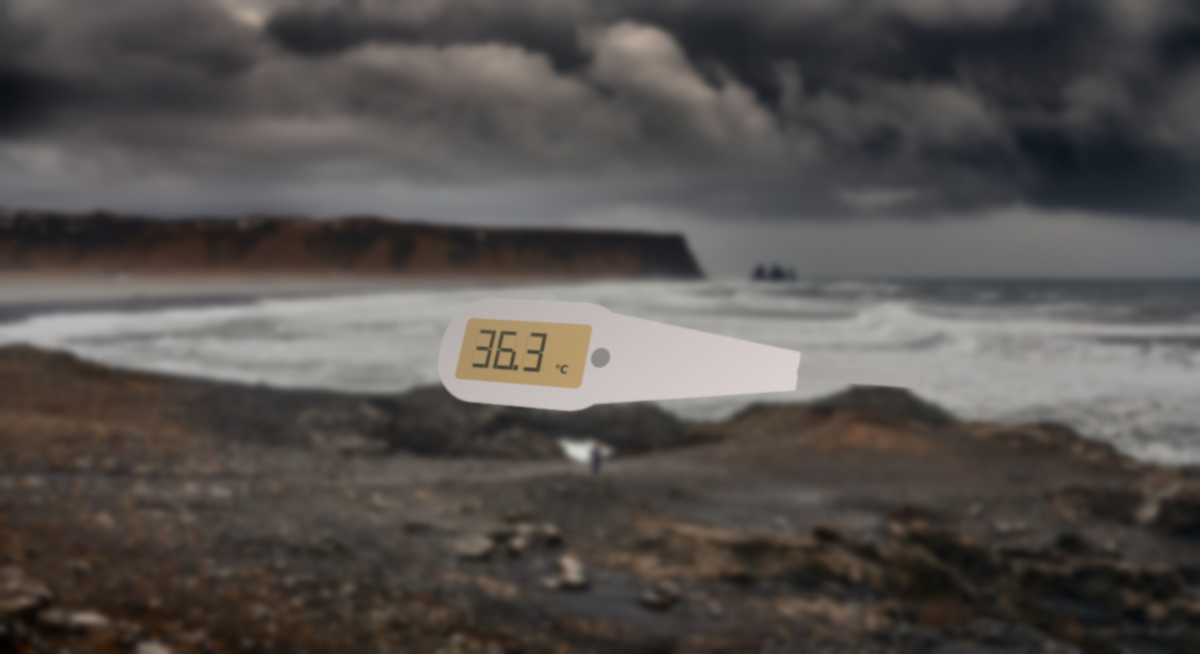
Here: 36.3 °C
